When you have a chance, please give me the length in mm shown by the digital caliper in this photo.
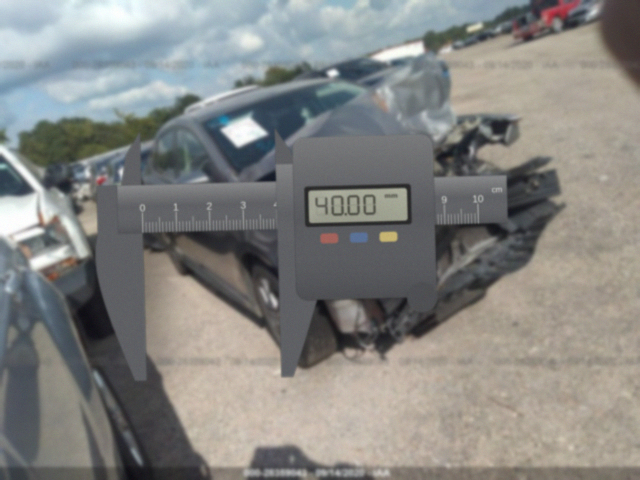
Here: 40.00 mm
